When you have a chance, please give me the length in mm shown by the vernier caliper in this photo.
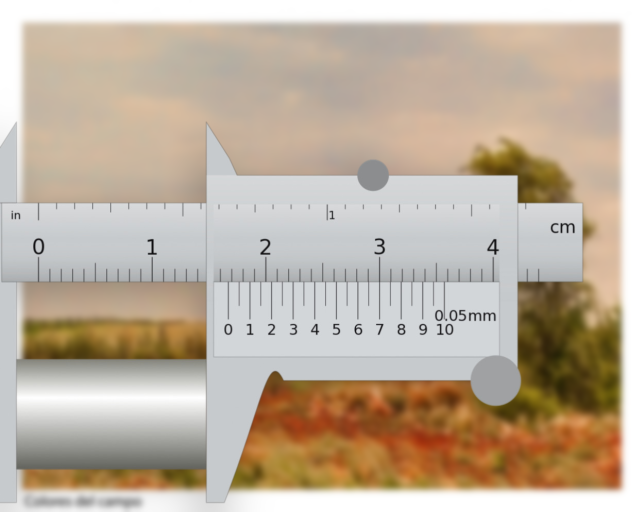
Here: 16.7 mm
